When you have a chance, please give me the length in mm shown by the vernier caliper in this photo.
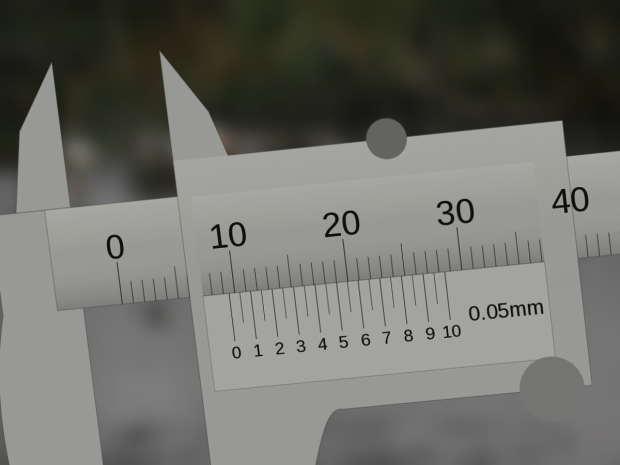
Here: 9.5 mm
